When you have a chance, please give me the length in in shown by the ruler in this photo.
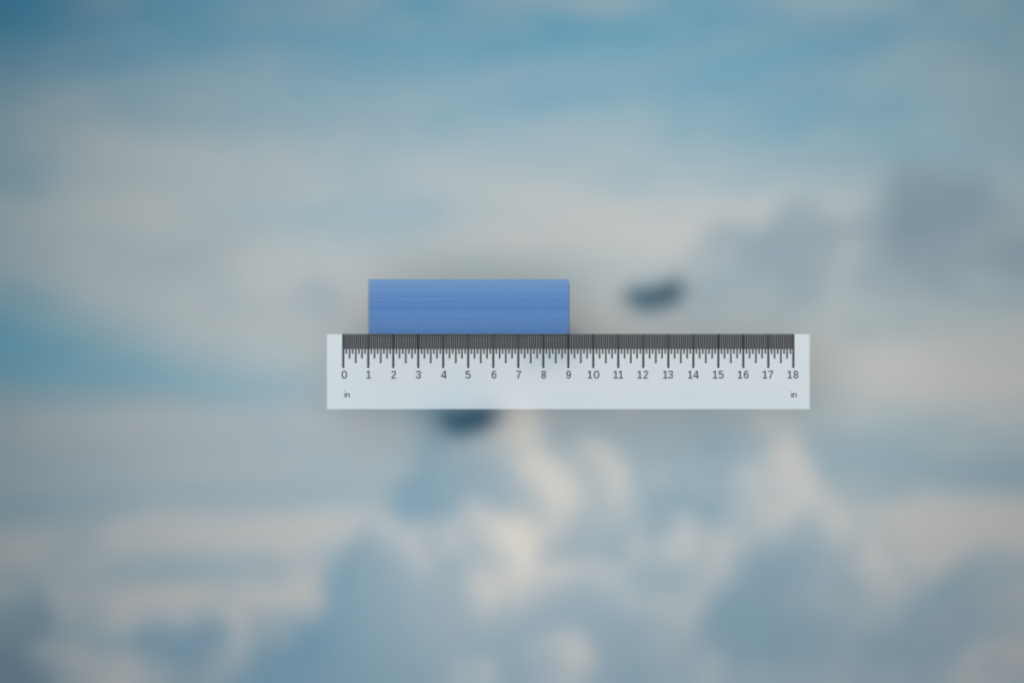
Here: 8 in
